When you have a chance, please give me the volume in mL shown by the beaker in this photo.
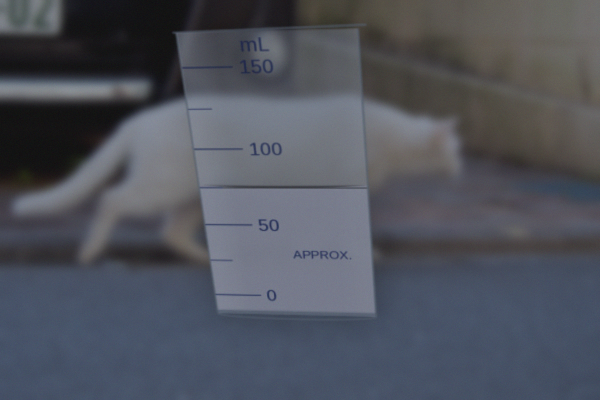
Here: 75 mL
